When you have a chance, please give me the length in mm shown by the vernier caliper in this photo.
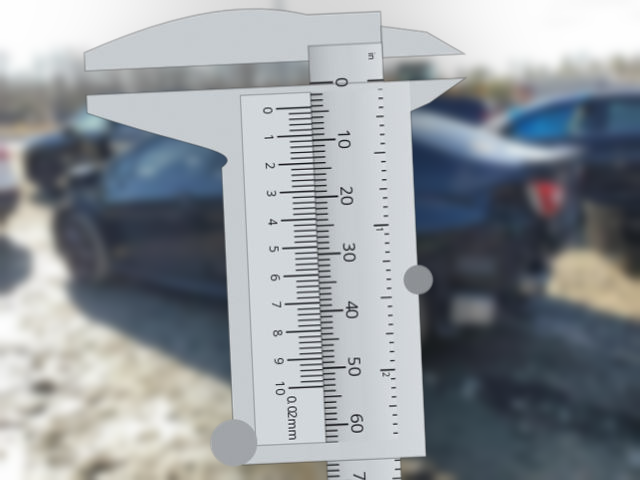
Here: 4.2 mm
